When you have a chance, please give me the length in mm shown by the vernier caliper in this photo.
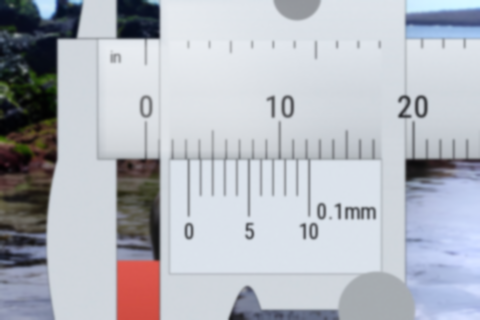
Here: 3.2 mm
